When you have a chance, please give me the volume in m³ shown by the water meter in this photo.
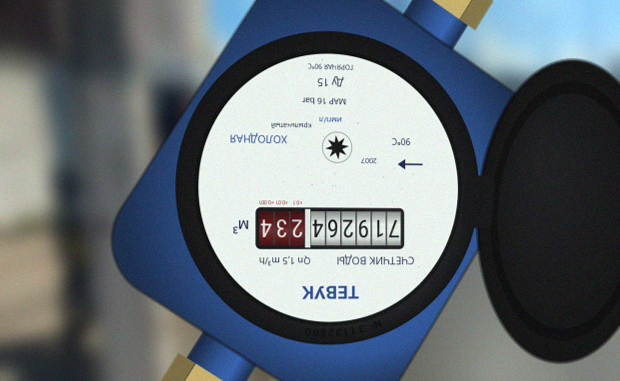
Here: 719264.234 m³
